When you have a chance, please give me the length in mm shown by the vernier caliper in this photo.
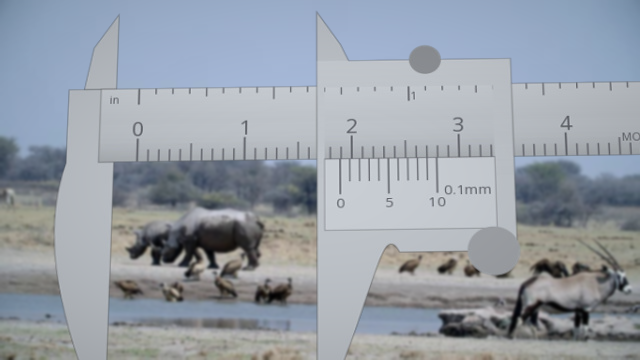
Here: 18.9 mm
